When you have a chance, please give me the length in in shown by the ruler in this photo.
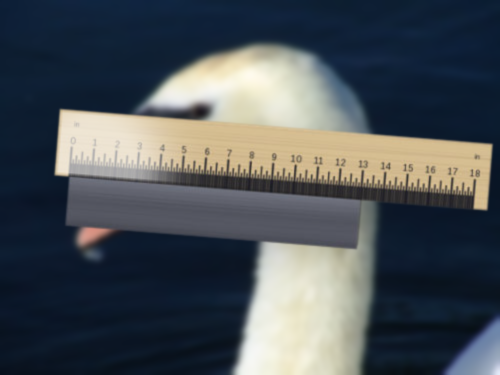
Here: 13 in
